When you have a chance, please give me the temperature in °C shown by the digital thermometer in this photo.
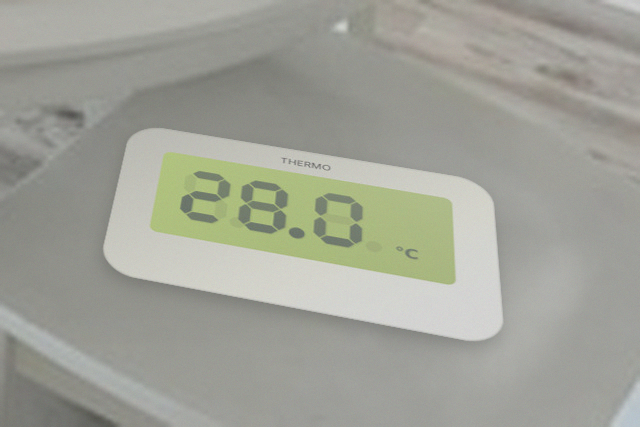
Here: 28.0 °C
